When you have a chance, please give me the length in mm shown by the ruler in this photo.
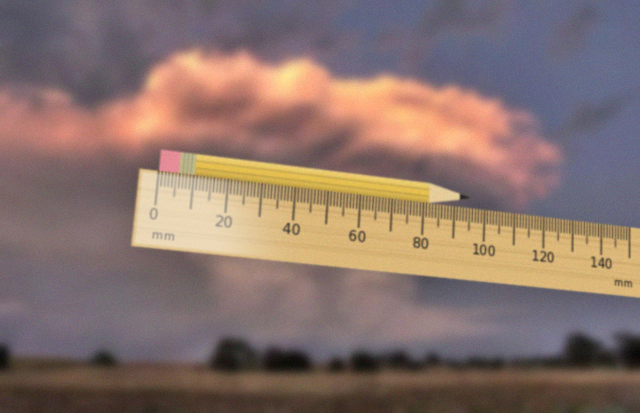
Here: 95 mm
